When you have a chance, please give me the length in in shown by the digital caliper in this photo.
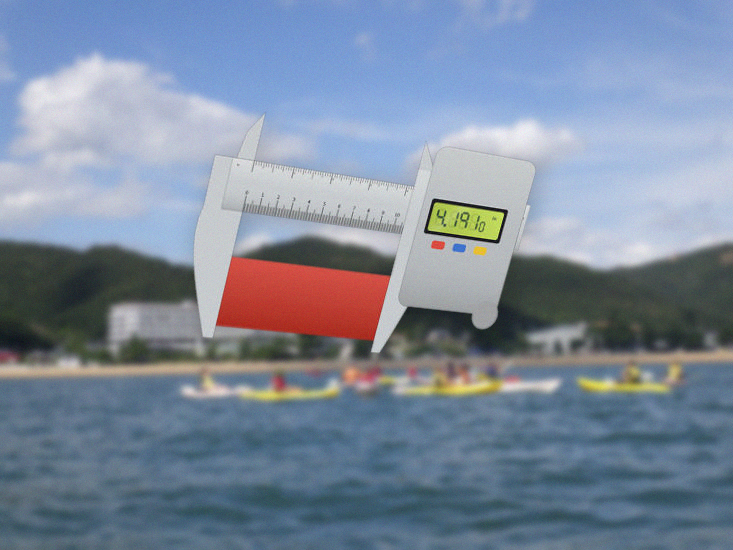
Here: 4.1910 in
